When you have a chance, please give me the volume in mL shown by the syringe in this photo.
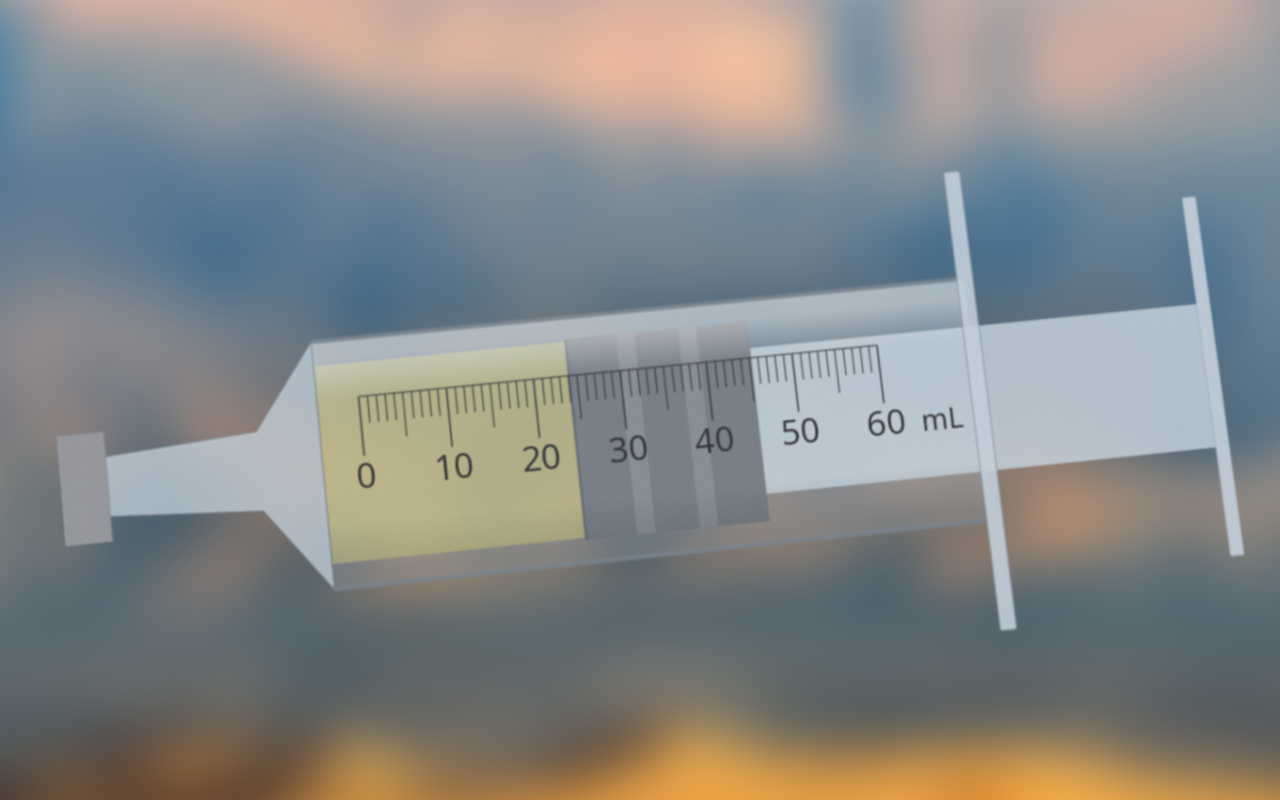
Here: 24 mL
